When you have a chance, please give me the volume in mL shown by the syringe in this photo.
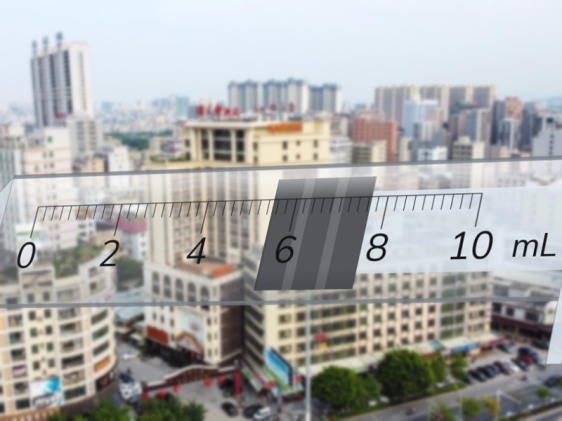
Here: 5.5 mL
